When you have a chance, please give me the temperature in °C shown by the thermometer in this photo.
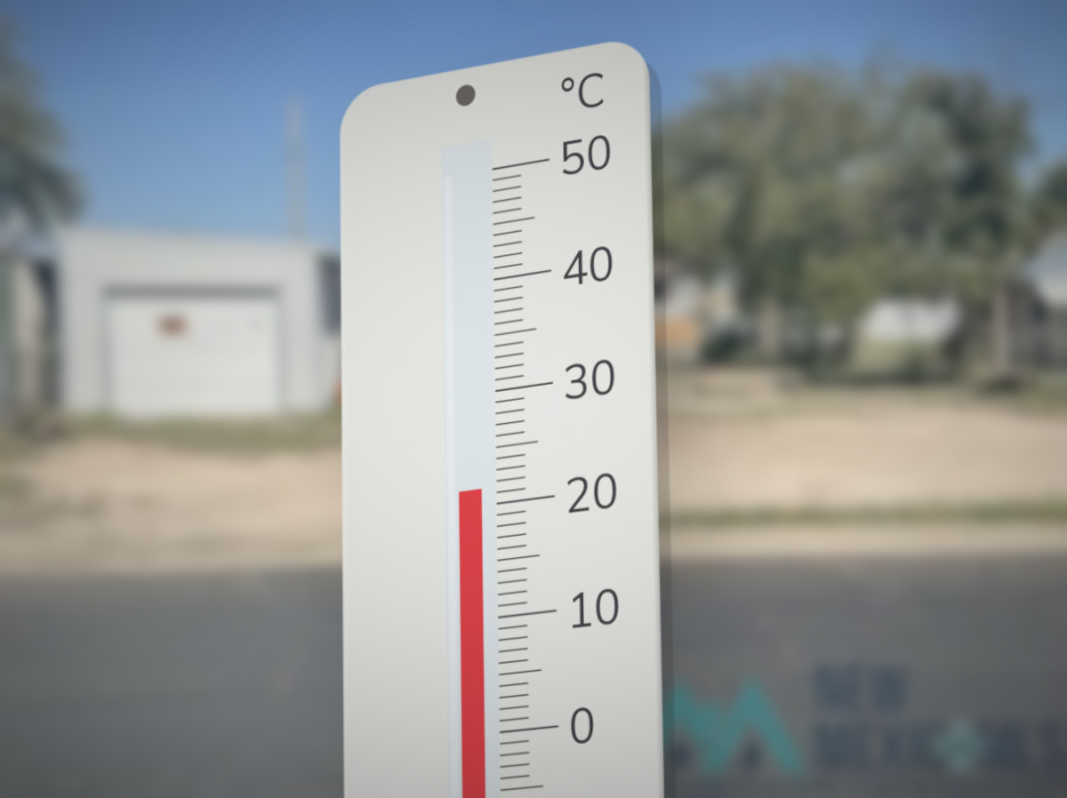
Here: 21.5 °C
